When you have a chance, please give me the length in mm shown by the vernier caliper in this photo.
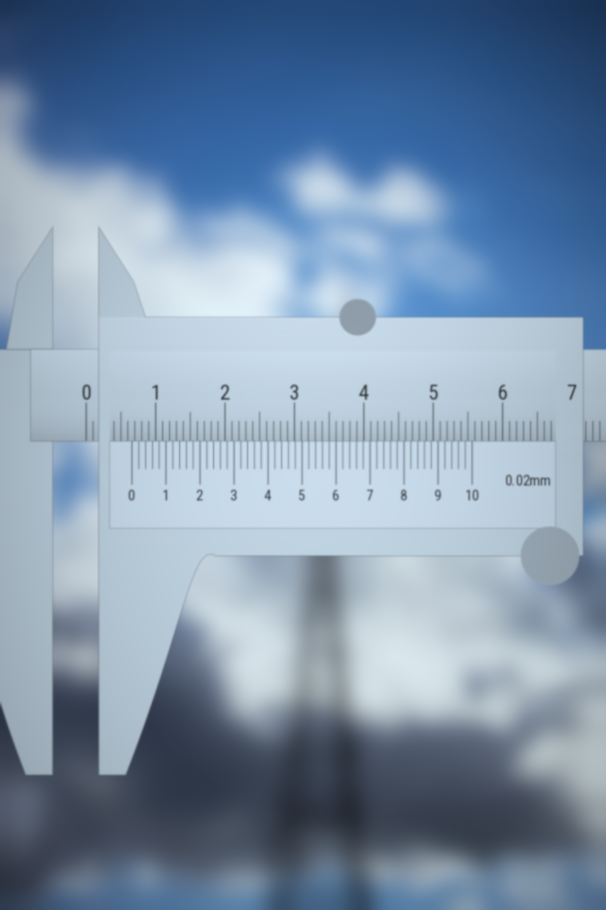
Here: 6.6 mm
